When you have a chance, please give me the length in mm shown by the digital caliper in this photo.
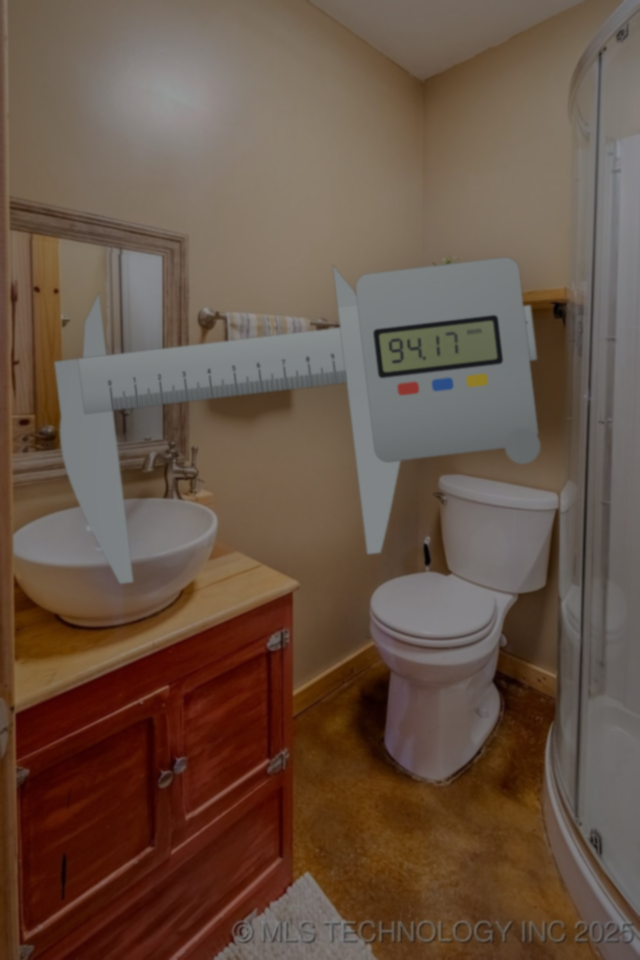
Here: 94.17 mm
